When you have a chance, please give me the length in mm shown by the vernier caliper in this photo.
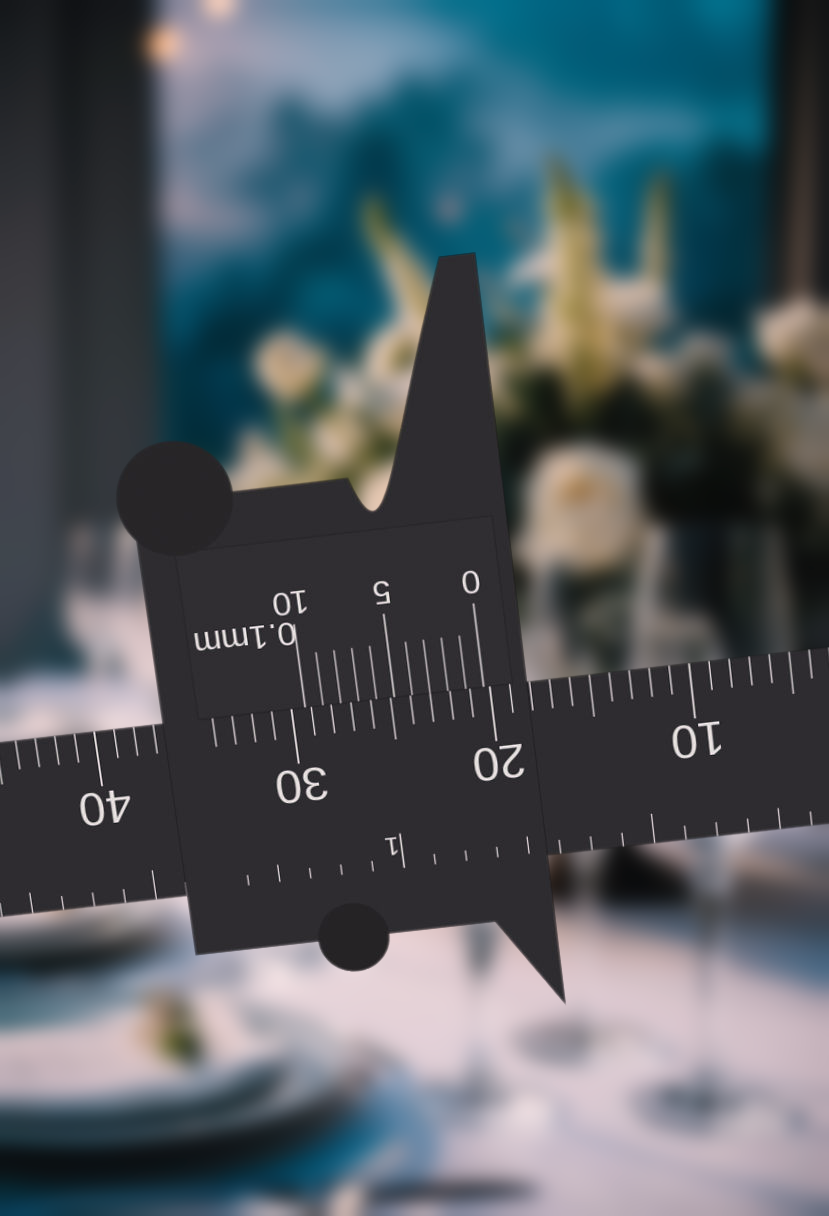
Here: 20.3 mm
